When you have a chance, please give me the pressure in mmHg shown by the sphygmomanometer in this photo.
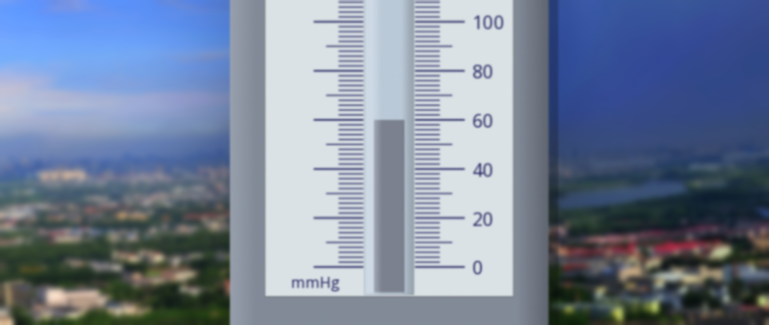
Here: 60 mmHg
